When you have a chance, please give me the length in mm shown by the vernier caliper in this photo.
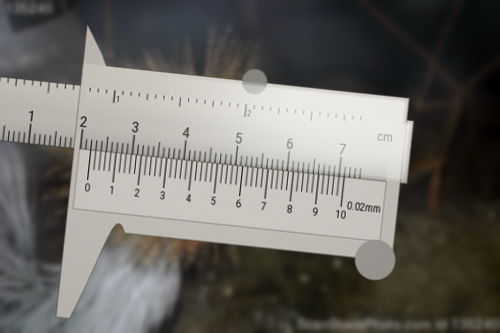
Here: 22.0 mm
